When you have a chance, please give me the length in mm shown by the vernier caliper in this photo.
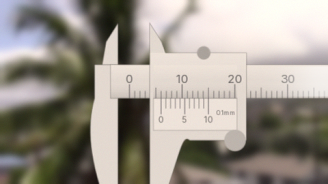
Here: 6.0 mm
